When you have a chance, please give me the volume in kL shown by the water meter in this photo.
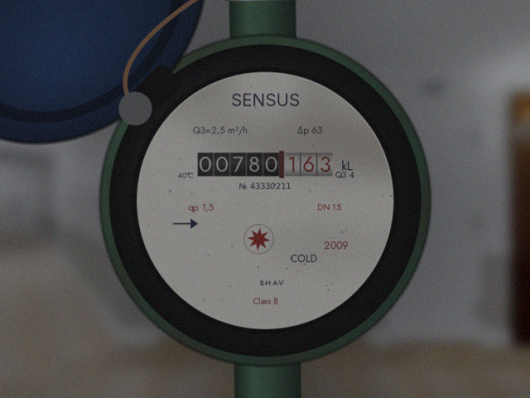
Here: 780.163 kL
